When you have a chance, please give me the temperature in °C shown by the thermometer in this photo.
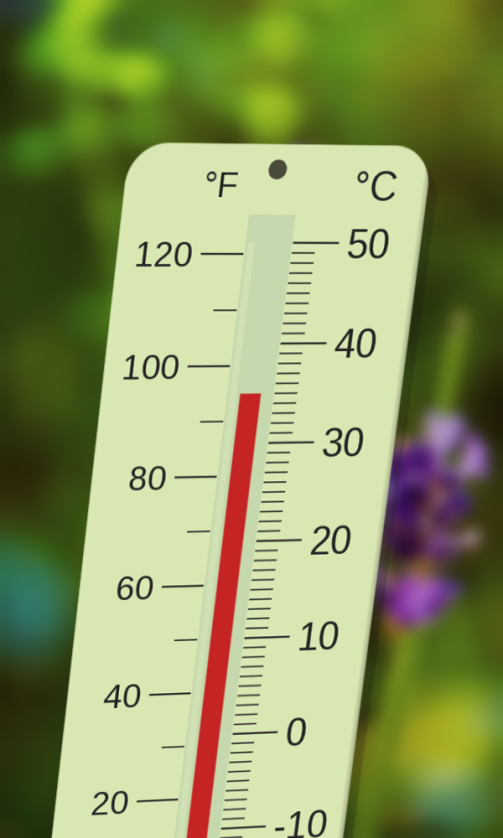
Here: 35 °C
